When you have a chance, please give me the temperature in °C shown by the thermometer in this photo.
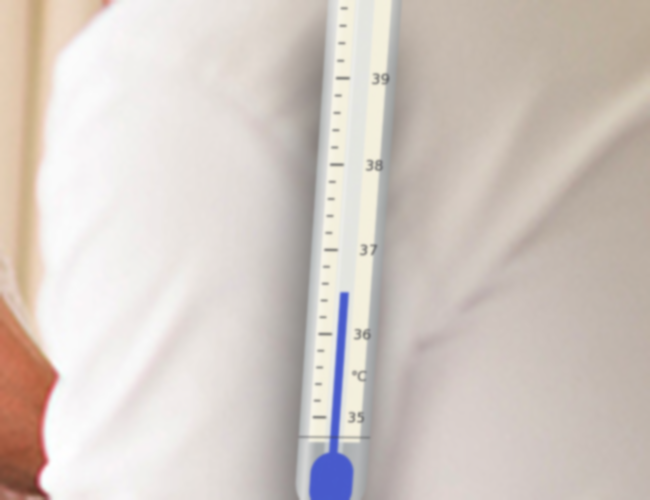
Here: 36.5 °C
